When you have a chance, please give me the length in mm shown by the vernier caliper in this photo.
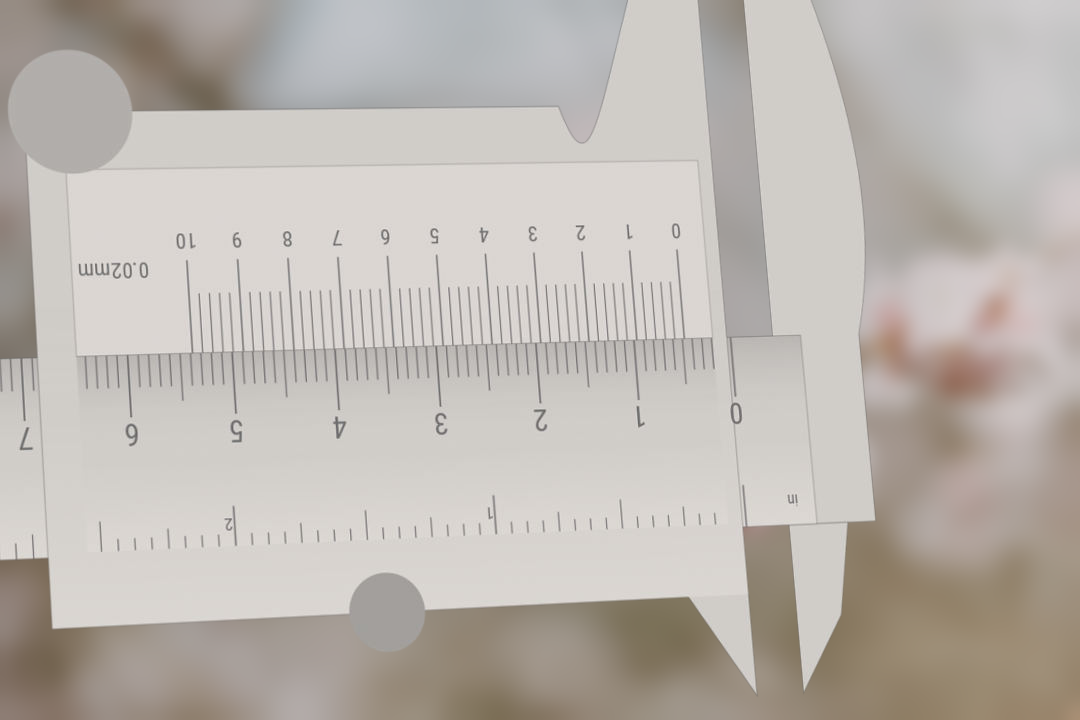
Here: 4.8 mm
